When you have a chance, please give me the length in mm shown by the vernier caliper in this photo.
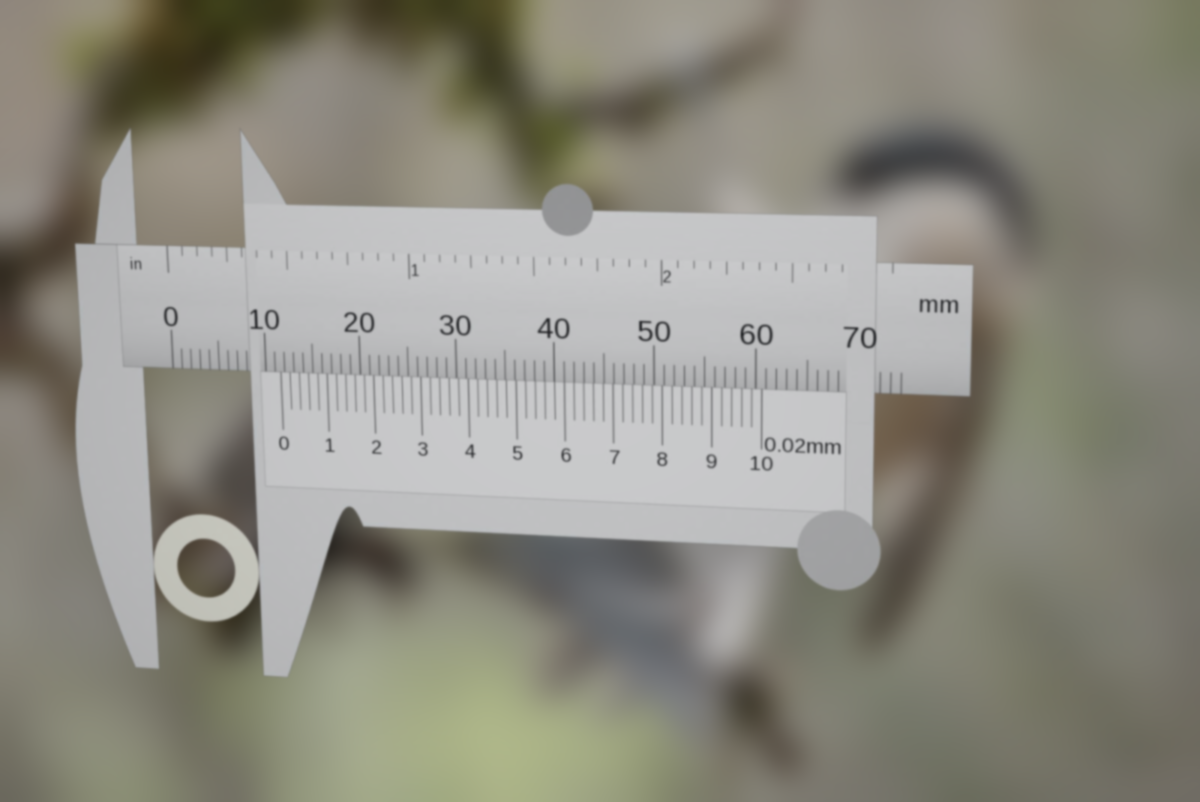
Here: 11.6 mm
